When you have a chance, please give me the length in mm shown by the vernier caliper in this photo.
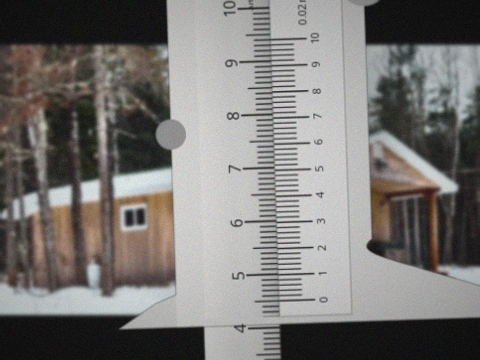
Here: 45.0 mm
